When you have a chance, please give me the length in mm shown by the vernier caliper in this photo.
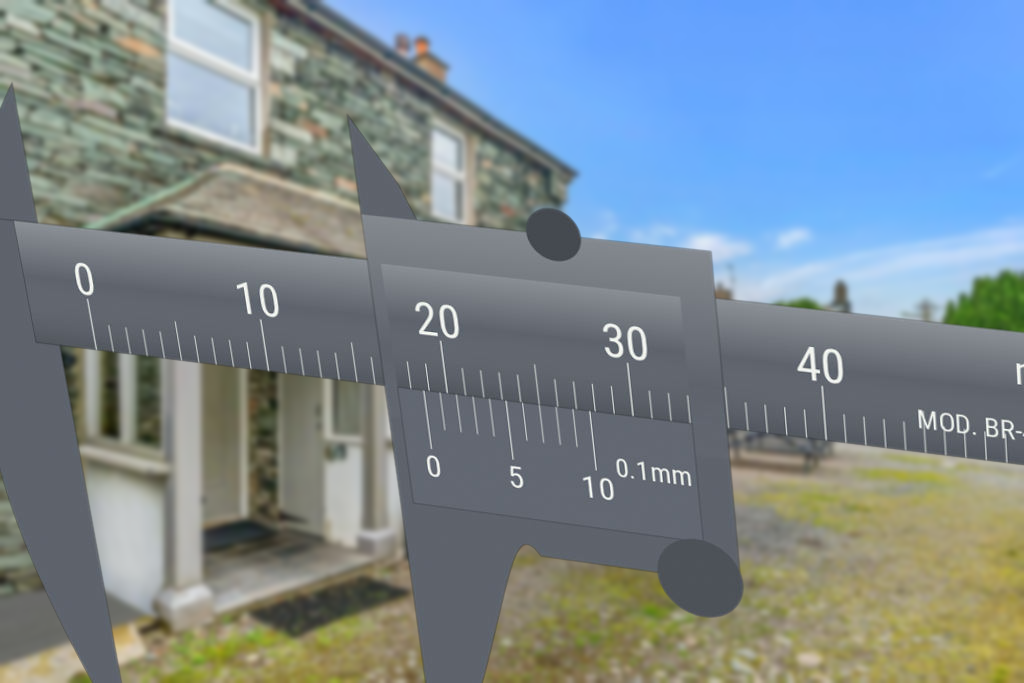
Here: 18.7 mm
